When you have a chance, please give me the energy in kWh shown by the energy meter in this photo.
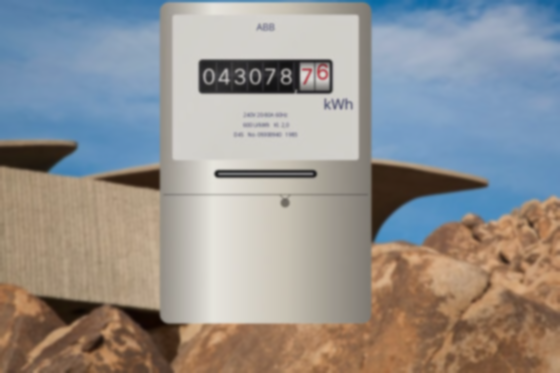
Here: 43078.76 kWh
